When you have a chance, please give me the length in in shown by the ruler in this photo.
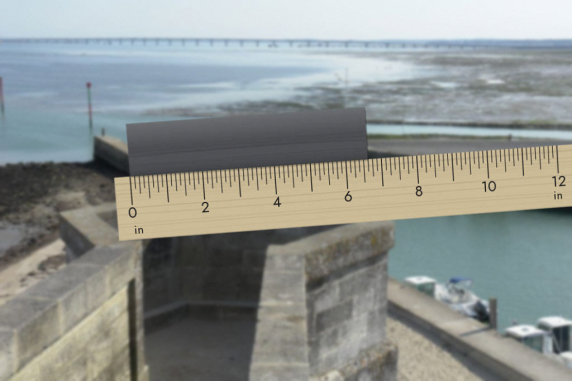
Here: 6.625 in
